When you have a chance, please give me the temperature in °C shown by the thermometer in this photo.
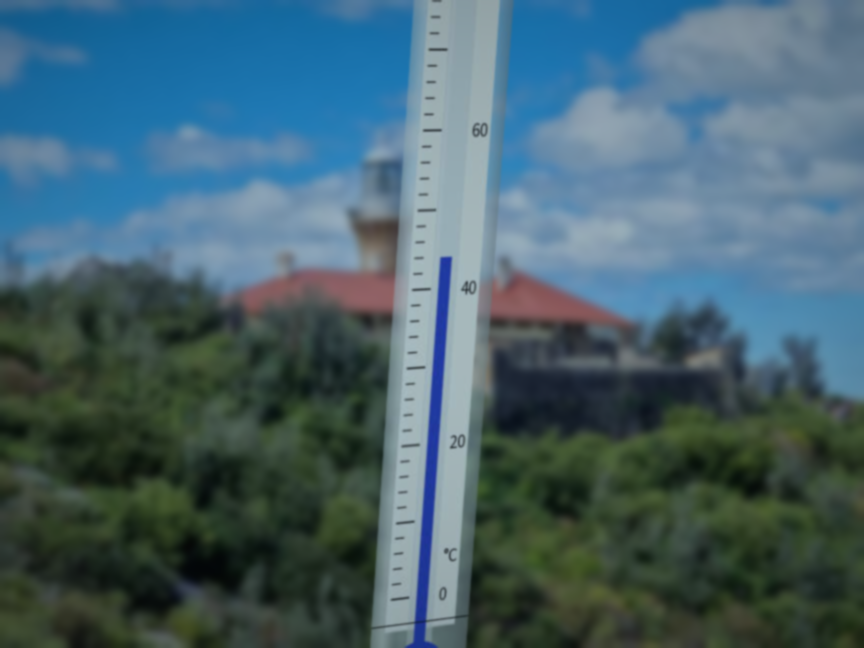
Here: 44 °C
